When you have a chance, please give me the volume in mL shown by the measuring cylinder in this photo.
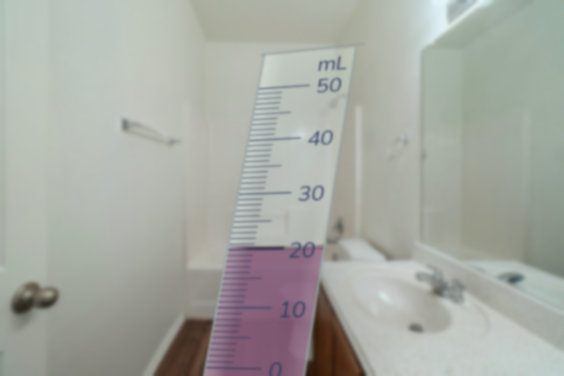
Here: 20 mL
